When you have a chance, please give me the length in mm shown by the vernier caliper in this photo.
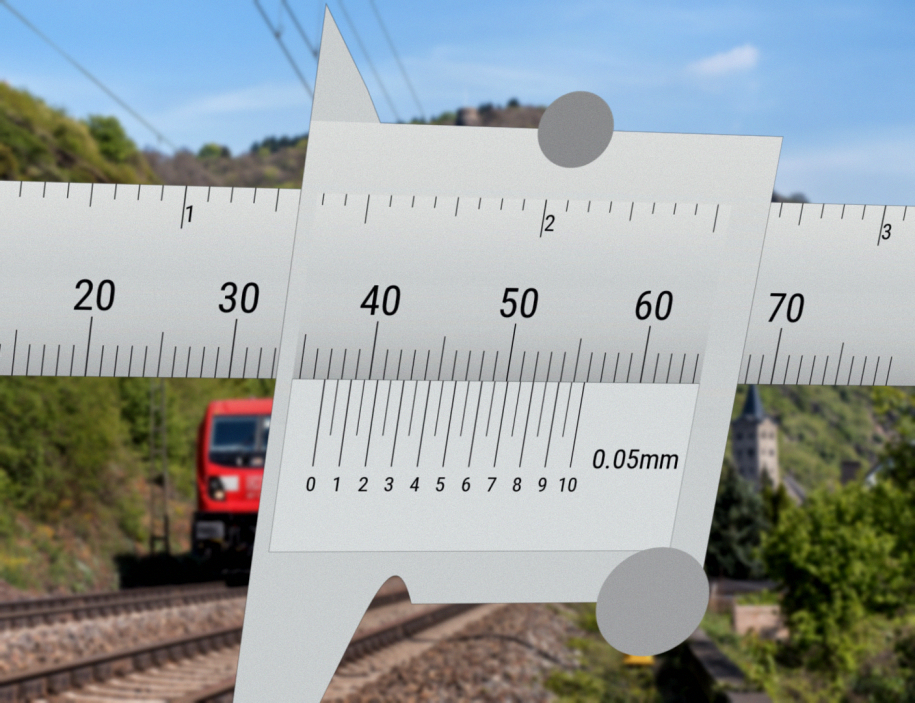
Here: 36.8 mm
